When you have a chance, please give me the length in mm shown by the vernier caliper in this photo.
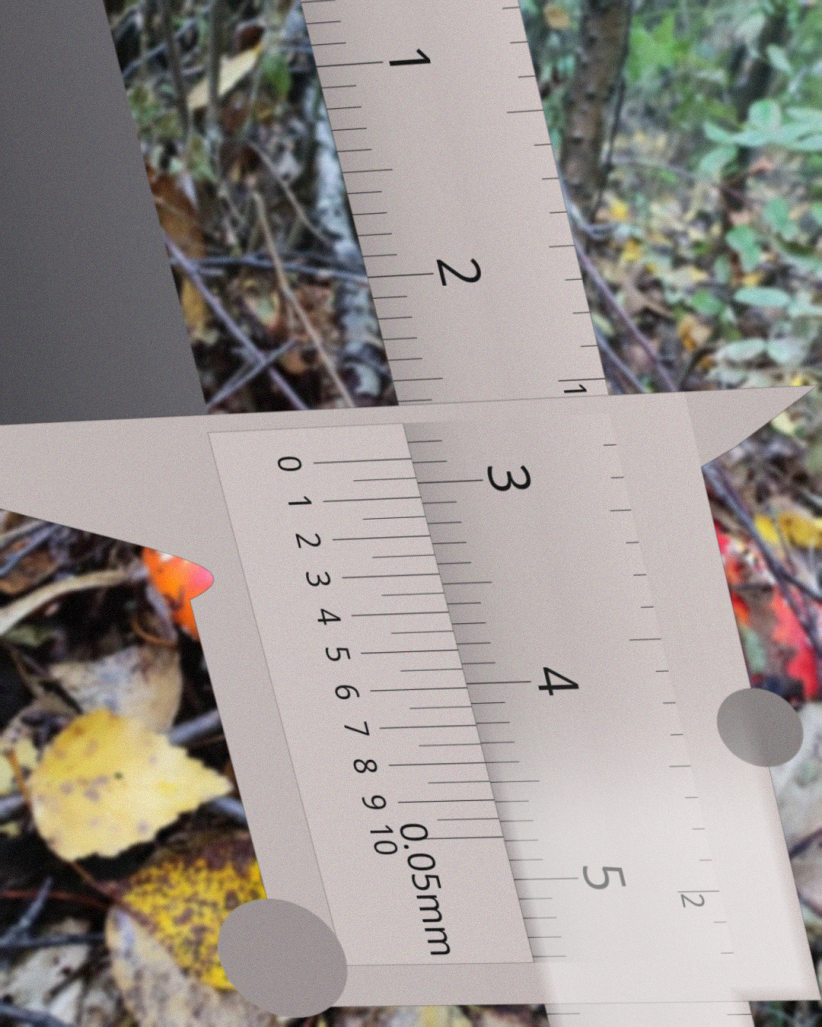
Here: 28.8 mm
